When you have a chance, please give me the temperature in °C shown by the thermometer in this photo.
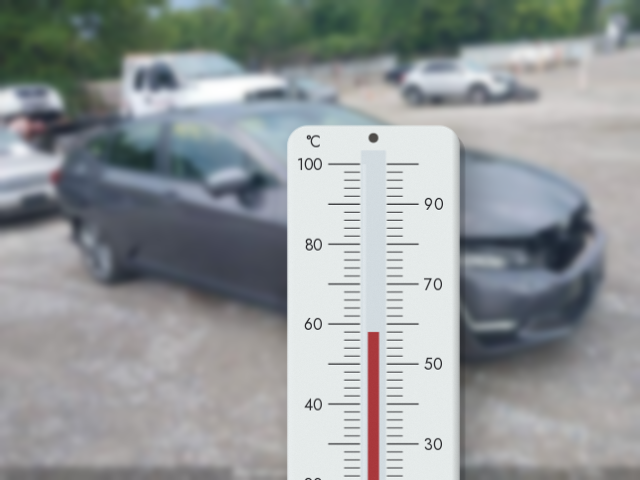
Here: 58 °C
